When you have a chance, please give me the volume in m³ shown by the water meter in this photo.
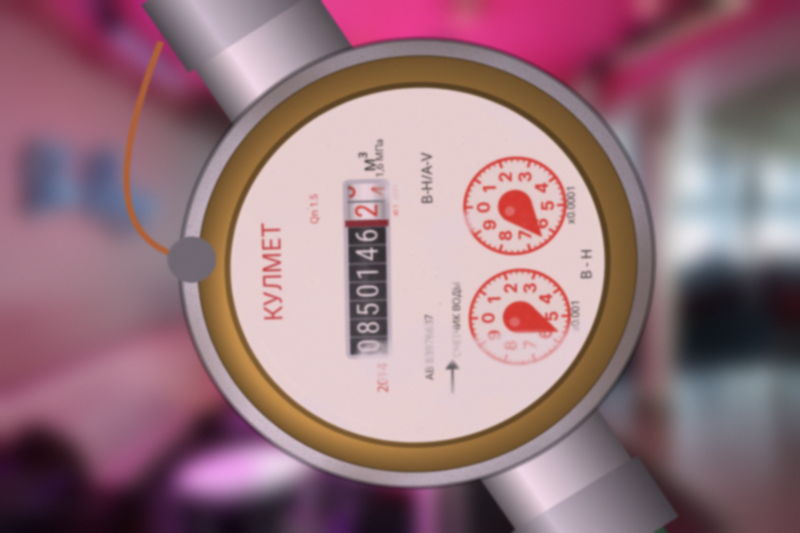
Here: 850146.2356 m³
